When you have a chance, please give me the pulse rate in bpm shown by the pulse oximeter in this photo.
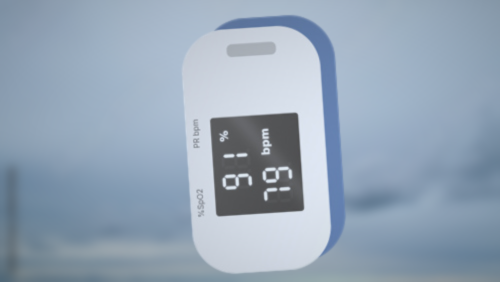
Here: 79 bpm
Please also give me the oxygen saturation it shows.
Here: 91 %
